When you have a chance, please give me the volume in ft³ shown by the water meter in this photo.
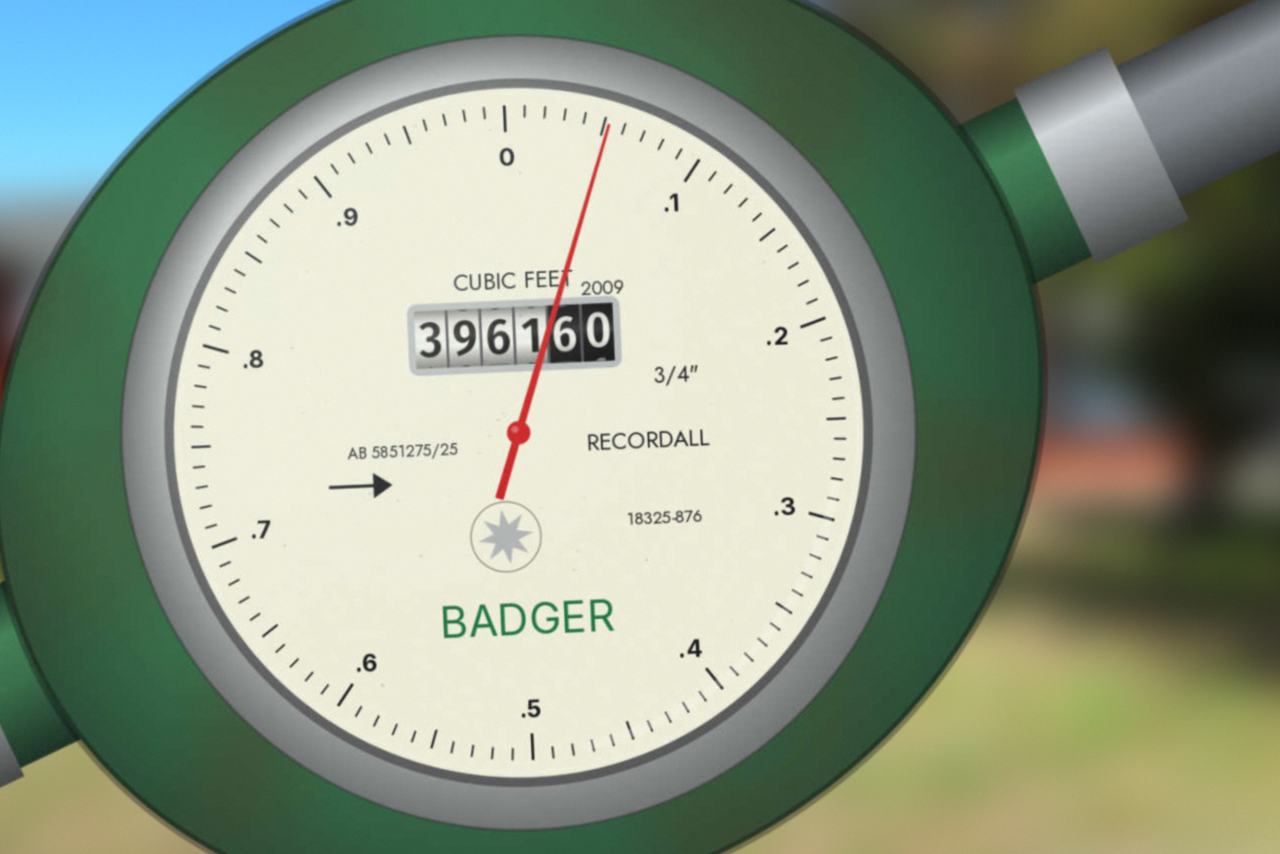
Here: 396160.05 ft³
